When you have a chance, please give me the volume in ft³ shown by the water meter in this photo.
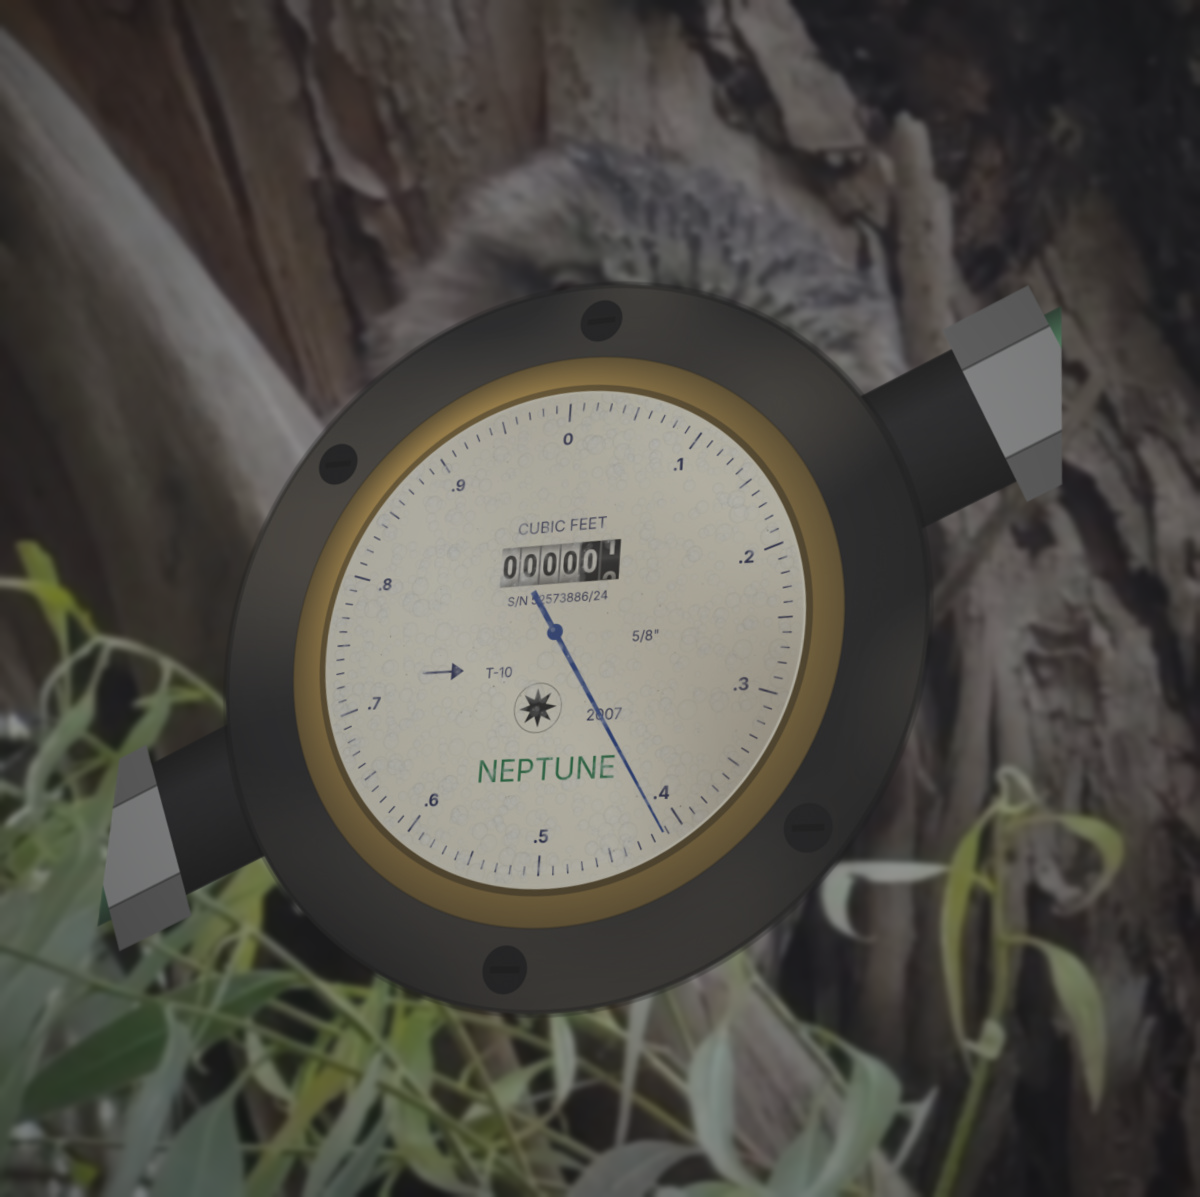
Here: 1.41 ft³
